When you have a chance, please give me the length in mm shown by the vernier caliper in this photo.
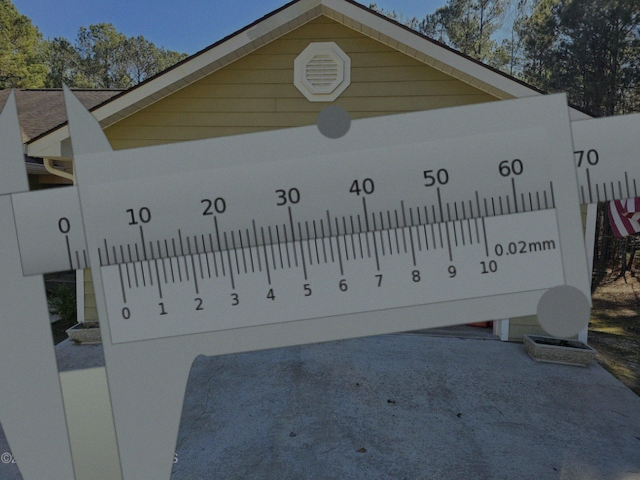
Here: 6.4 mm
